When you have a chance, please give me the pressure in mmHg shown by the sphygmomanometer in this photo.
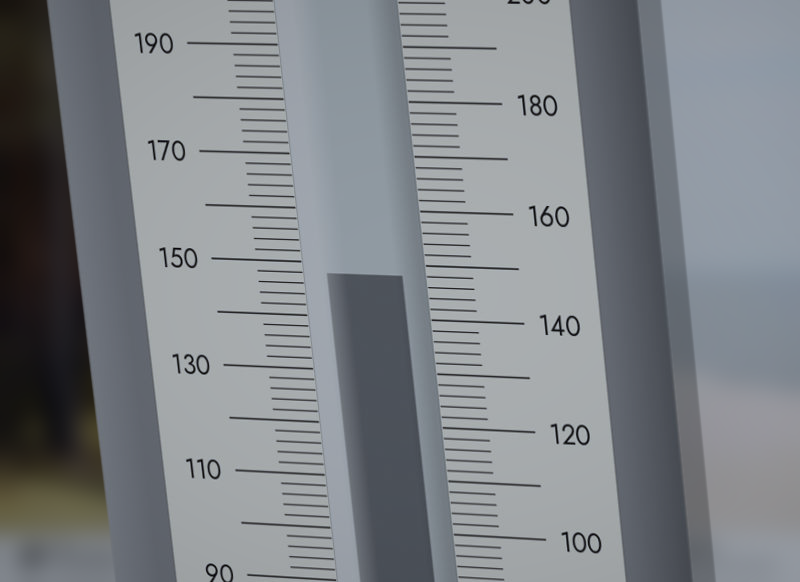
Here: 148 mmHg
